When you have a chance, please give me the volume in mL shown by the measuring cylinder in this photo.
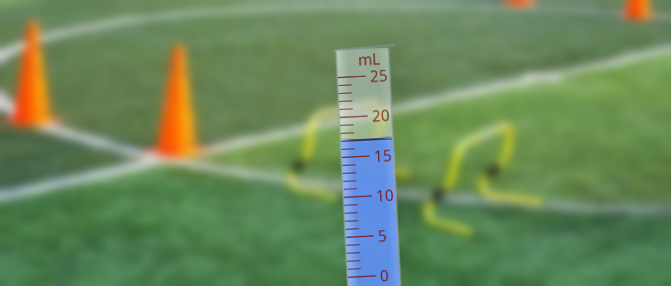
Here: 17 mL
